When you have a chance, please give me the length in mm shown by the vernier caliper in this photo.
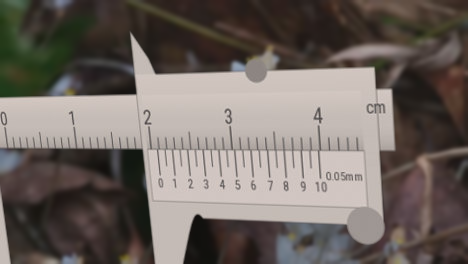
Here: 20.8 mm
